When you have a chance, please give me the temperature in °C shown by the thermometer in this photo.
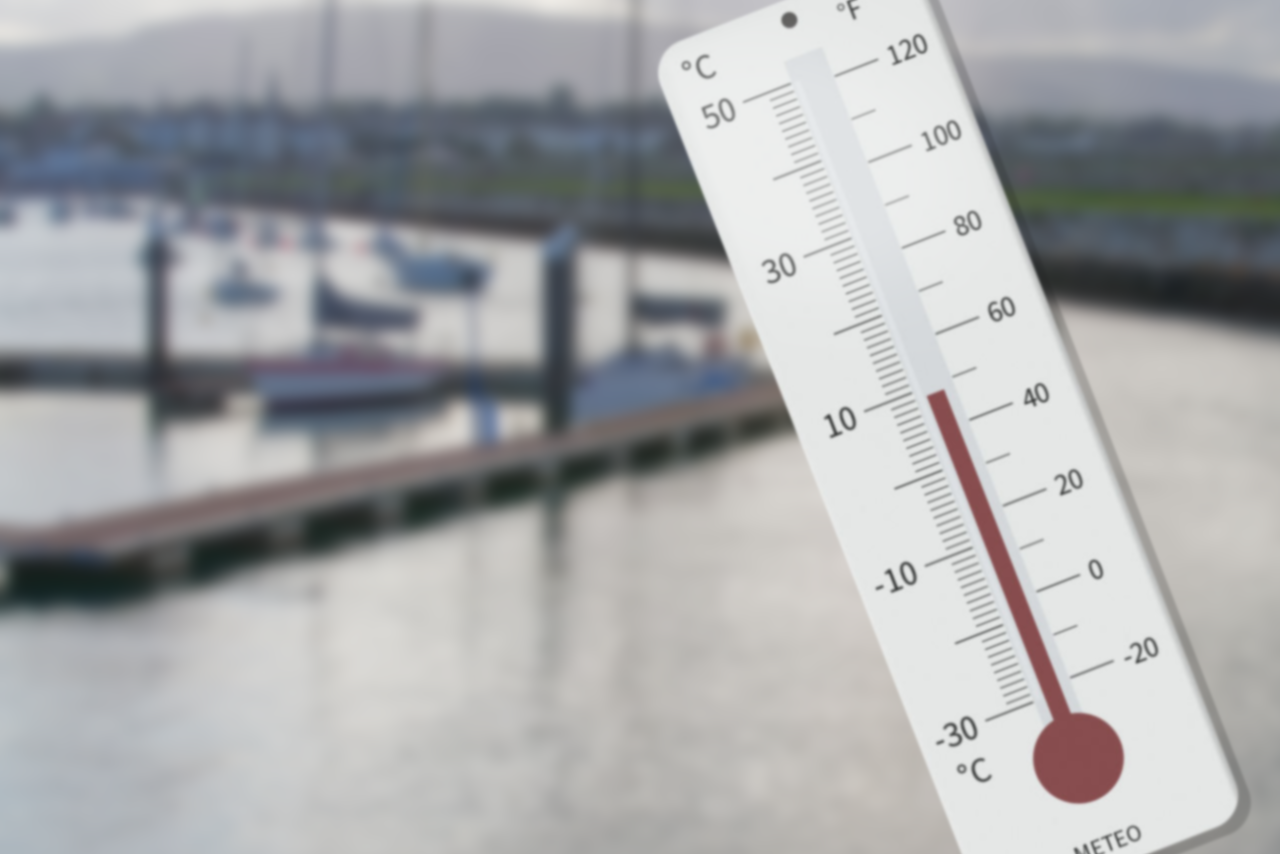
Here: 9 °C
